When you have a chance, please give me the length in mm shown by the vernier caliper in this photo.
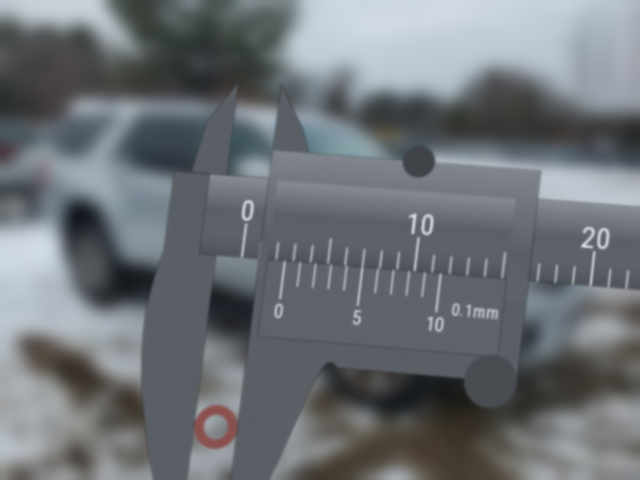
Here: 2.5 mm
